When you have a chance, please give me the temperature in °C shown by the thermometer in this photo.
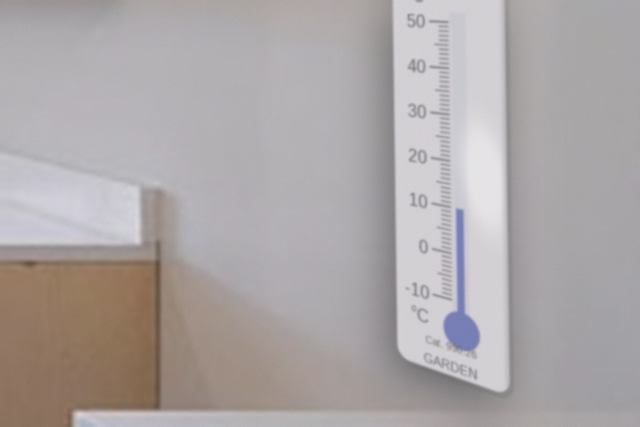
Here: 10 °C
